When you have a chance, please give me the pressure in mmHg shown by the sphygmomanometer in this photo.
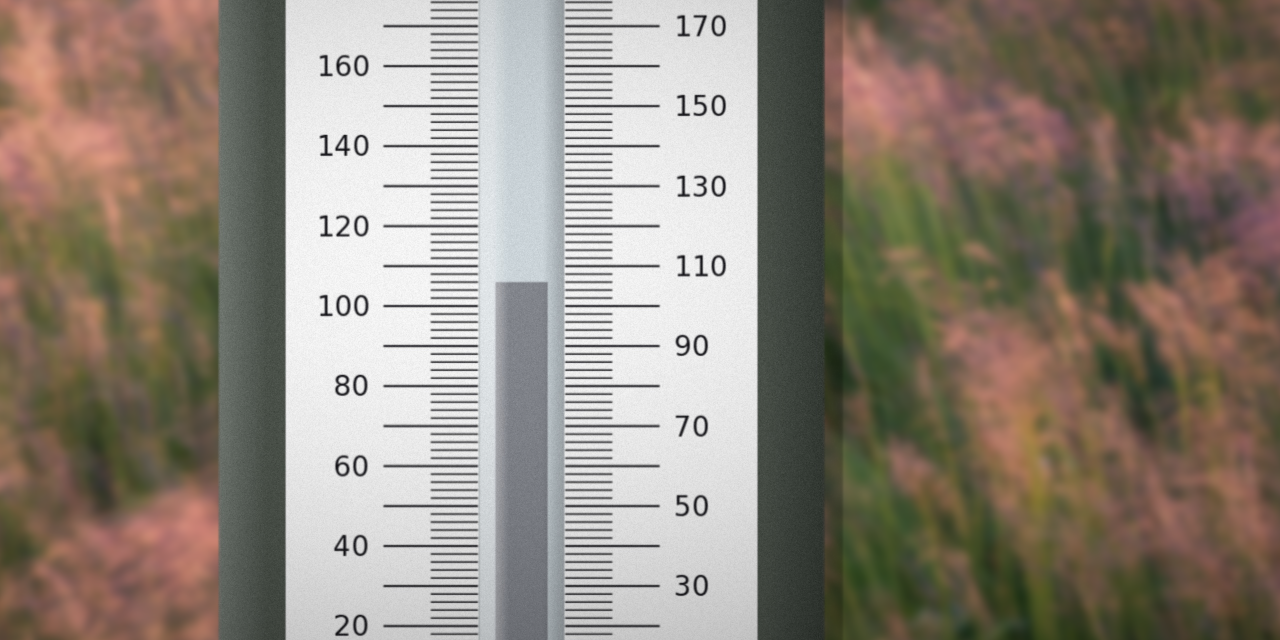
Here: 106 mmHg
